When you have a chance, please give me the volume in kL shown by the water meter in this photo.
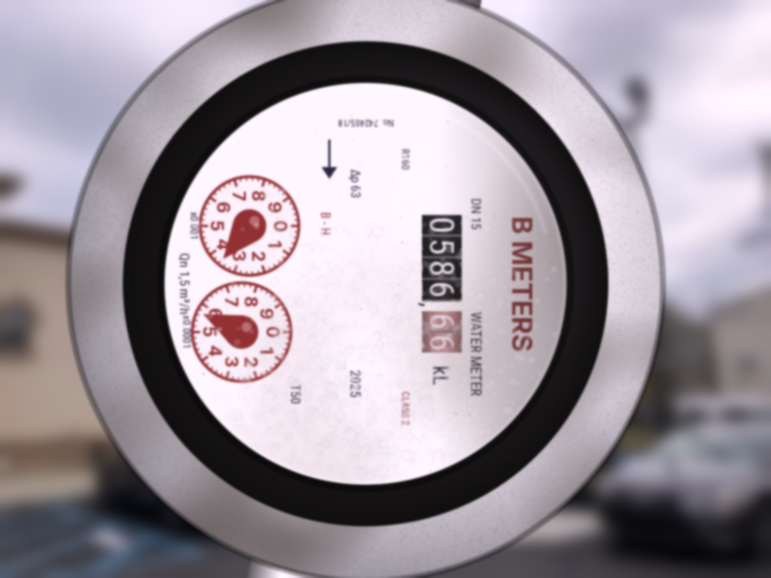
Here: 586.6635 kL
